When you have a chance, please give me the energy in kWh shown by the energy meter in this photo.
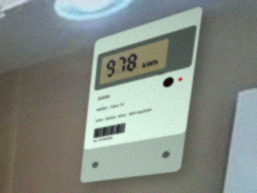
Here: 978 kWh
